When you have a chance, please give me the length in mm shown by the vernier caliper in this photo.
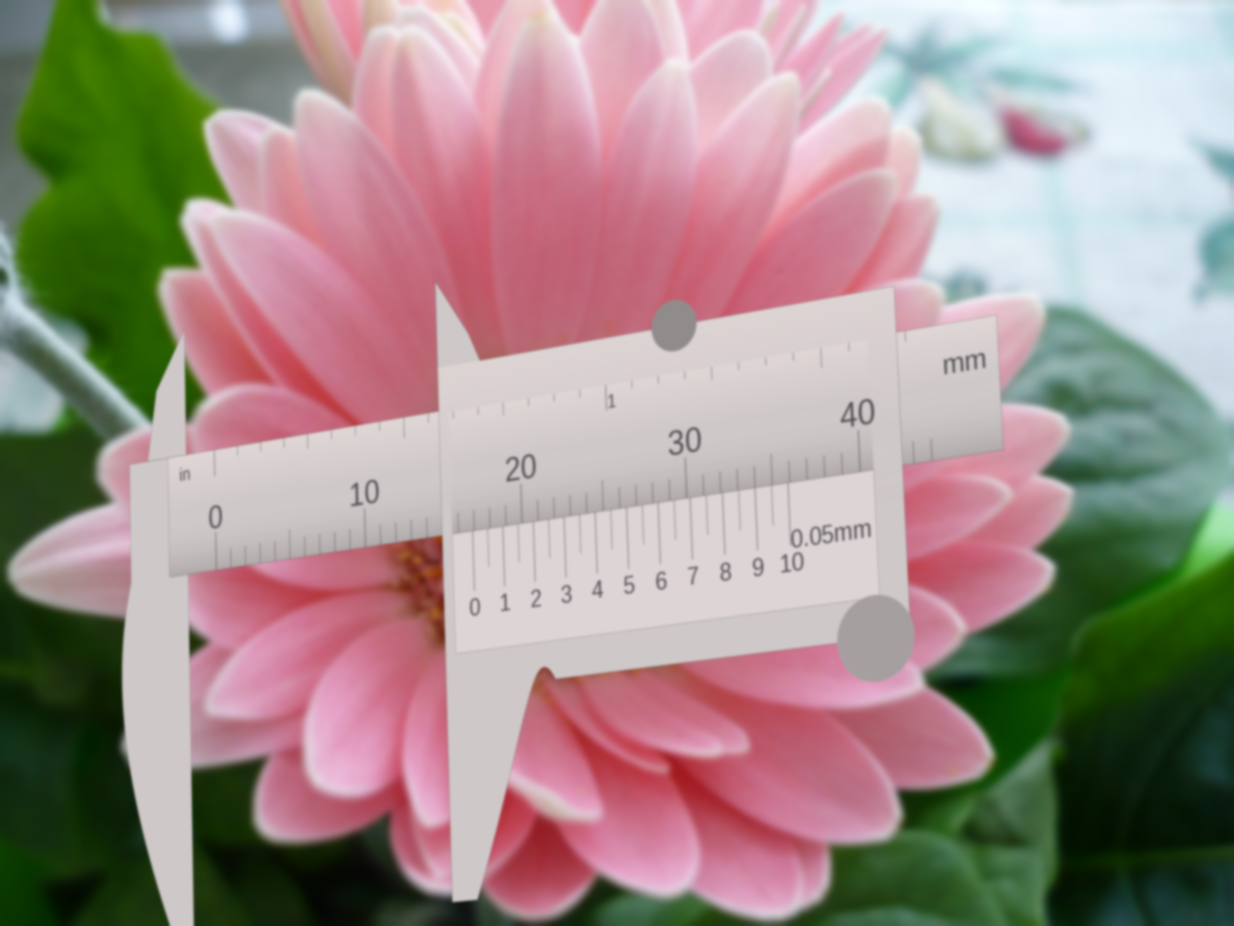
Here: 16.9 mm
